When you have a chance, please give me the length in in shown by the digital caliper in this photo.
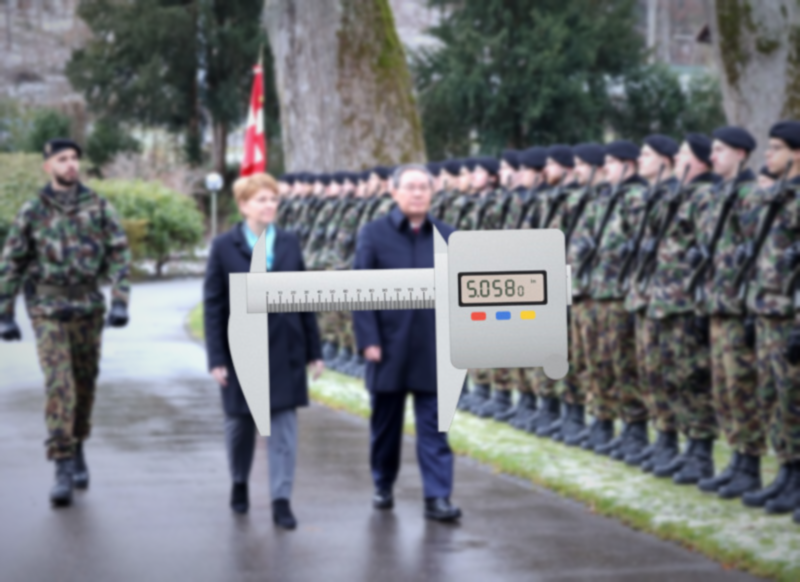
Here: 5.0580 in
